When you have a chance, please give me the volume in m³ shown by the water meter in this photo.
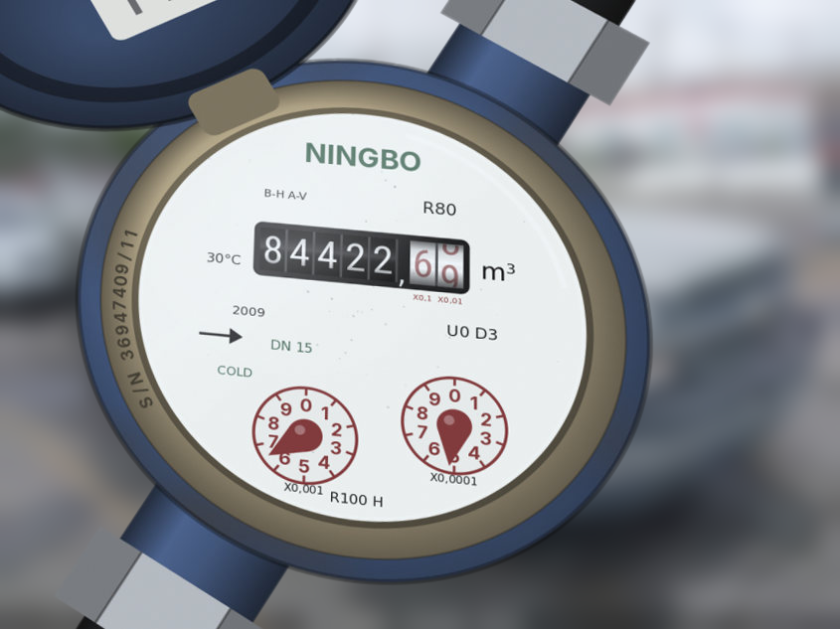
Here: 84422.6865 m³
